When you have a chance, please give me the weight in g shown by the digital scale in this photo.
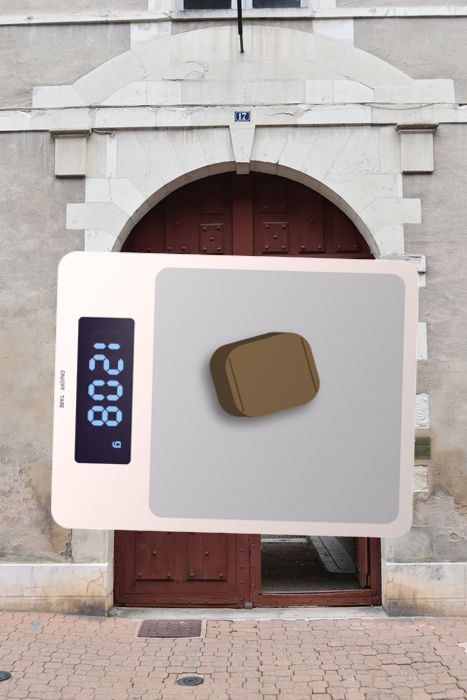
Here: 1208 g
